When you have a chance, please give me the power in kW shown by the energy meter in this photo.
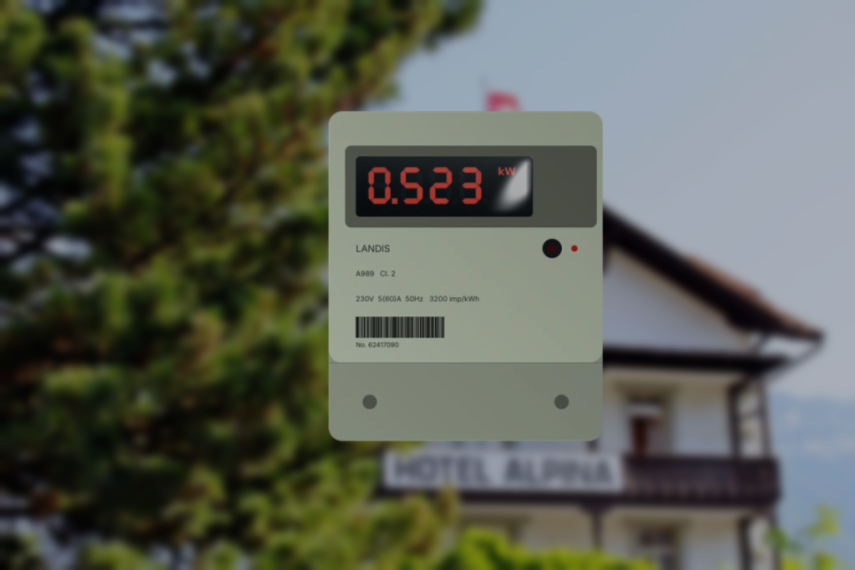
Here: 0.523 kW
